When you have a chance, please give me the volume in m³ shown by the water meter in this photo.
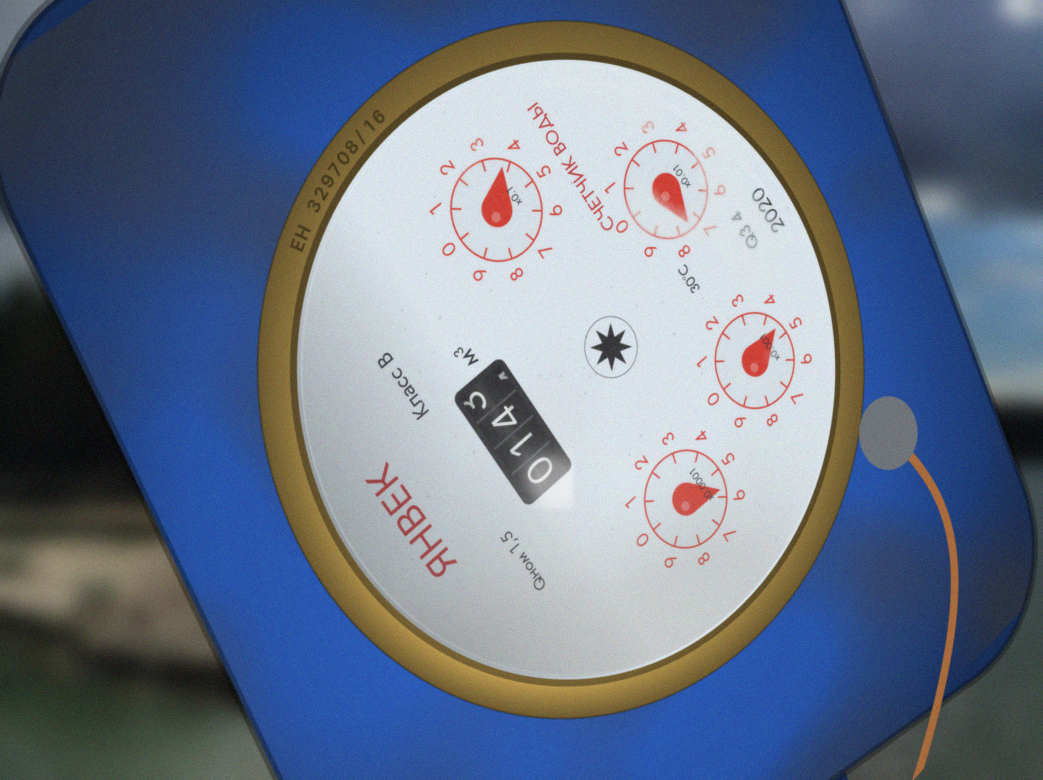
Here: 143.3745 m³
